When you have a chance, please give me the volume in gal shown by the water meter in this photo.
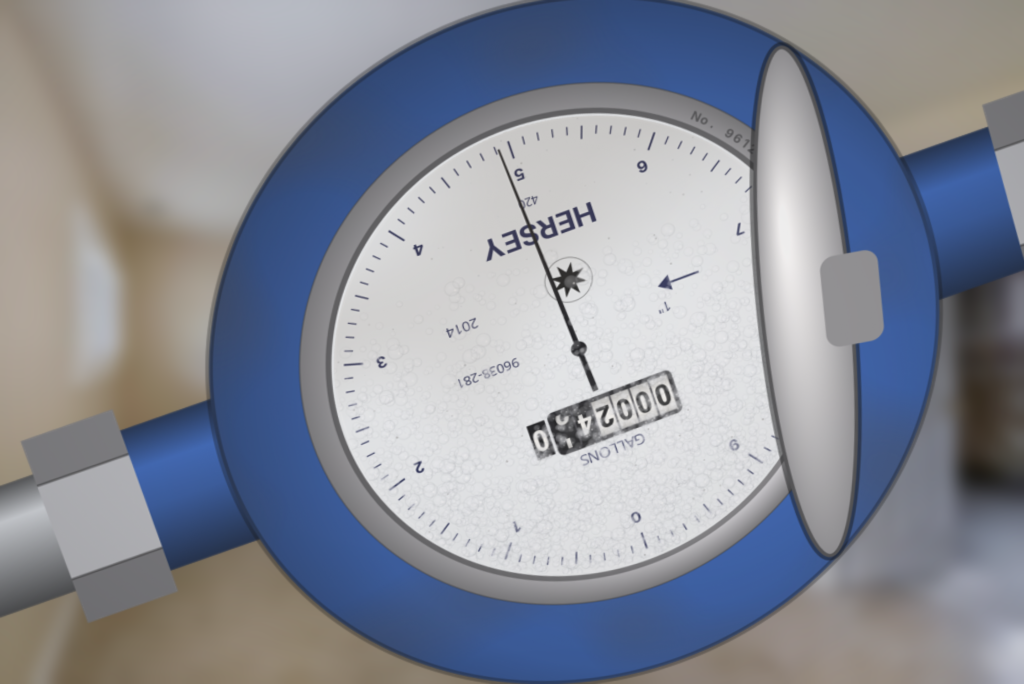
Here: 2414.9 gal
